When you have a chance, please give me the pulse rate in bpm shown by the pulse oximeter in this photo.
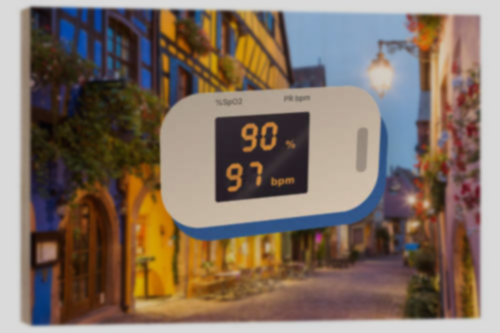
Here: 97 bpm
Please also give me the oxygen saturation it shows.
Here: 90 %
